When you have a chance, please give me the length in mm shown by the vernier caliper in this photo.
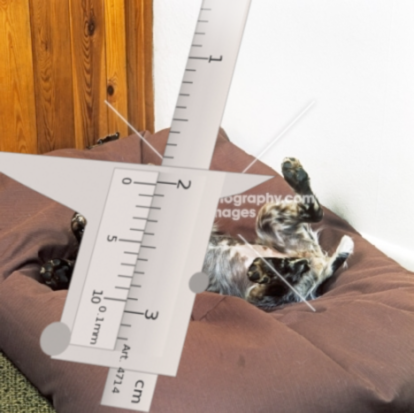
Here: 20.2 mm
